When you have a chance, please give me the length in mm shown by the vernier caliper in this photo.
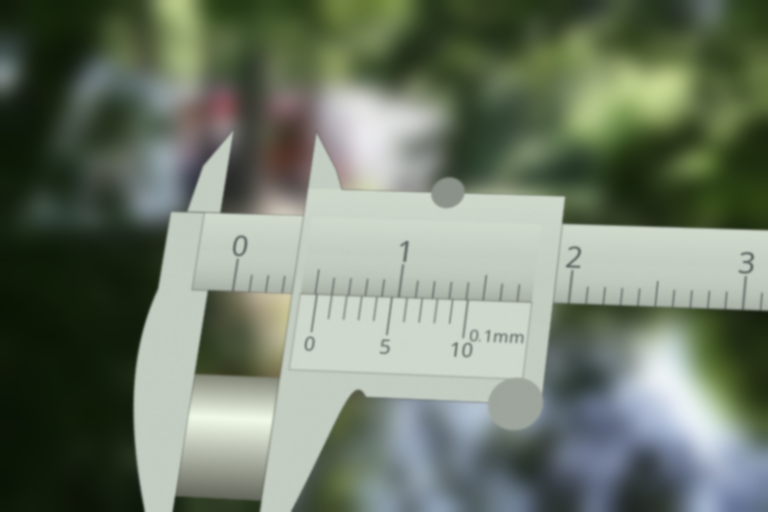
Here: 5.1 mm
